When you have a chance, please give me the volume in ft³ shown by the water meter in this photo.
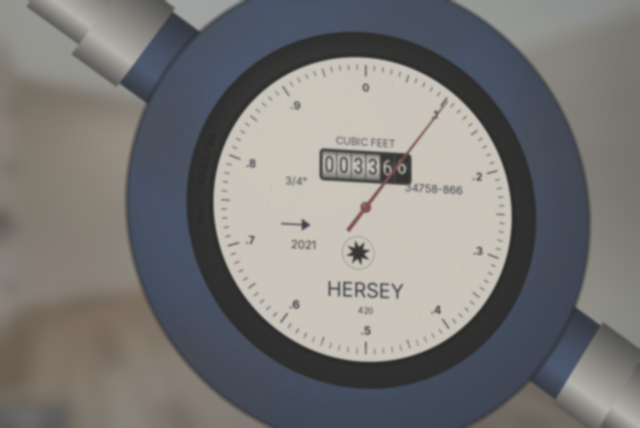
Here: 3366.10 ft³
